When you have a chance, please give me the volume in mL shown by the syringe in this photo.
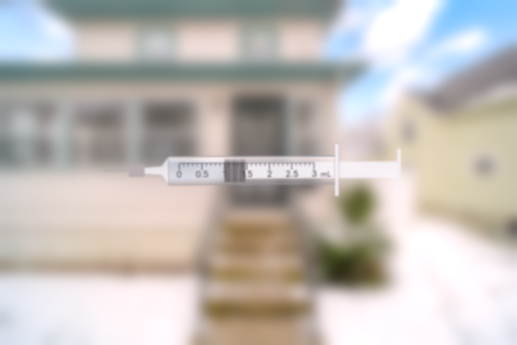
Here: 1 mL
